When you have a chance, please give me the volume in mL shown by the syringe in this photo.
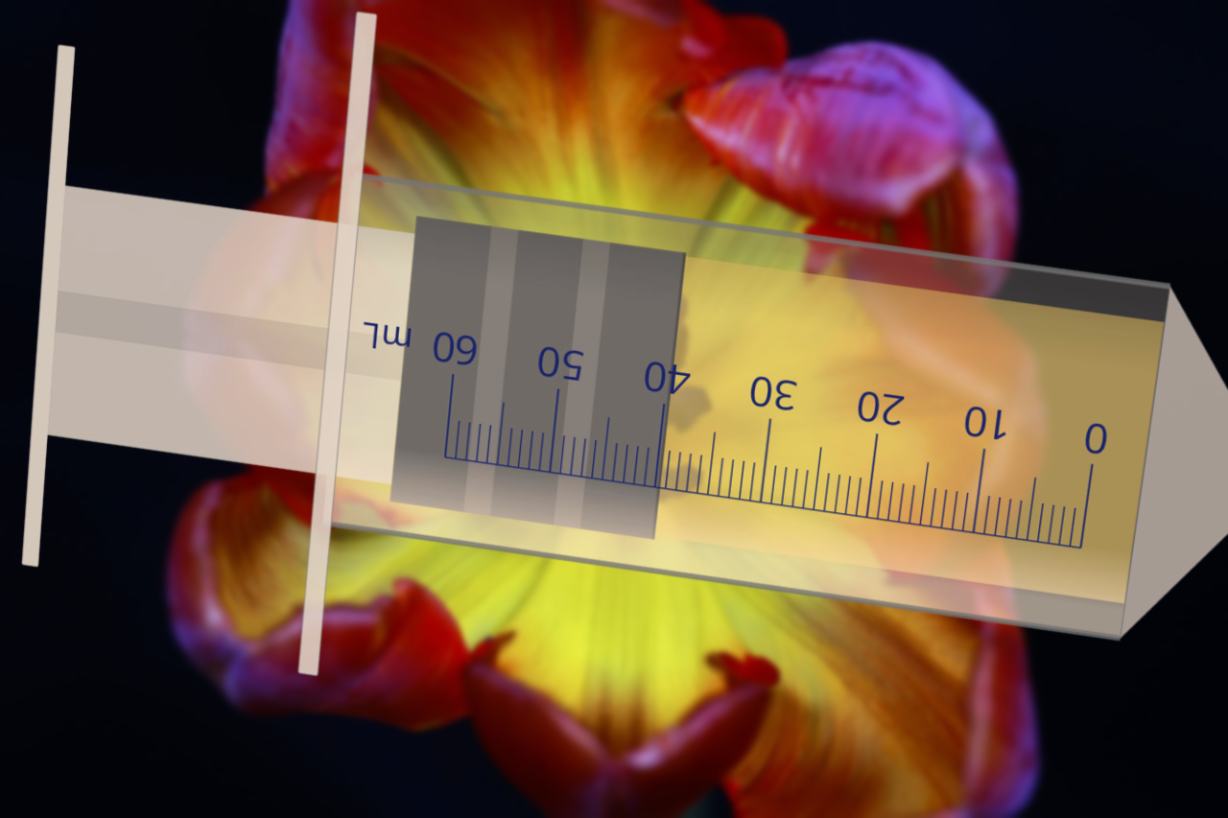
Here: 39.5 mL
